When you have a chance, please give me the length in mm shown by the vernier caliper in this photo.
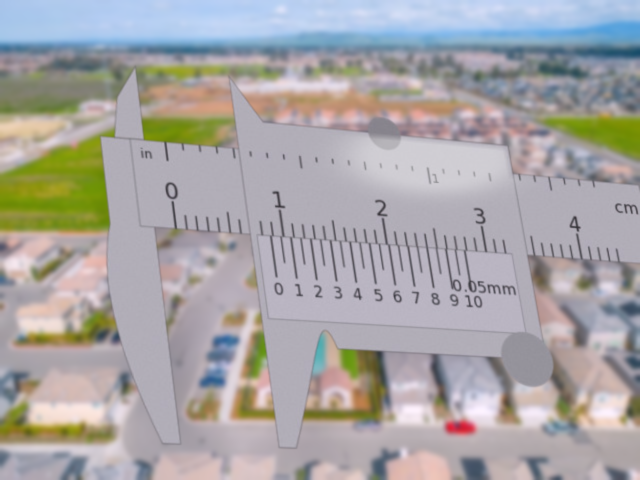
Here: 8.8 mm
